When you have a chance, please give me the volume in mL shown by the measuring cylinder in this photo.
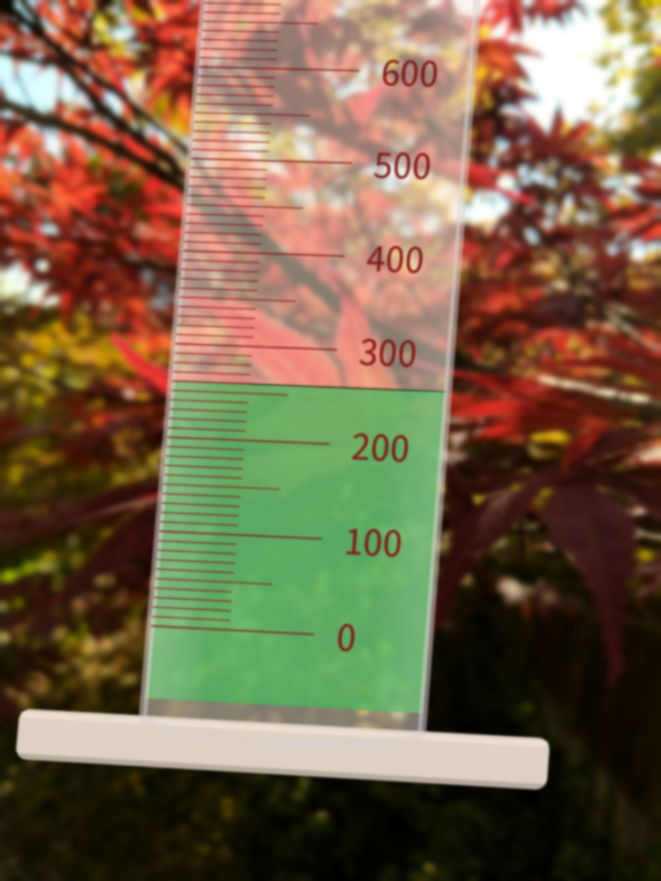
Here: 260 mL
